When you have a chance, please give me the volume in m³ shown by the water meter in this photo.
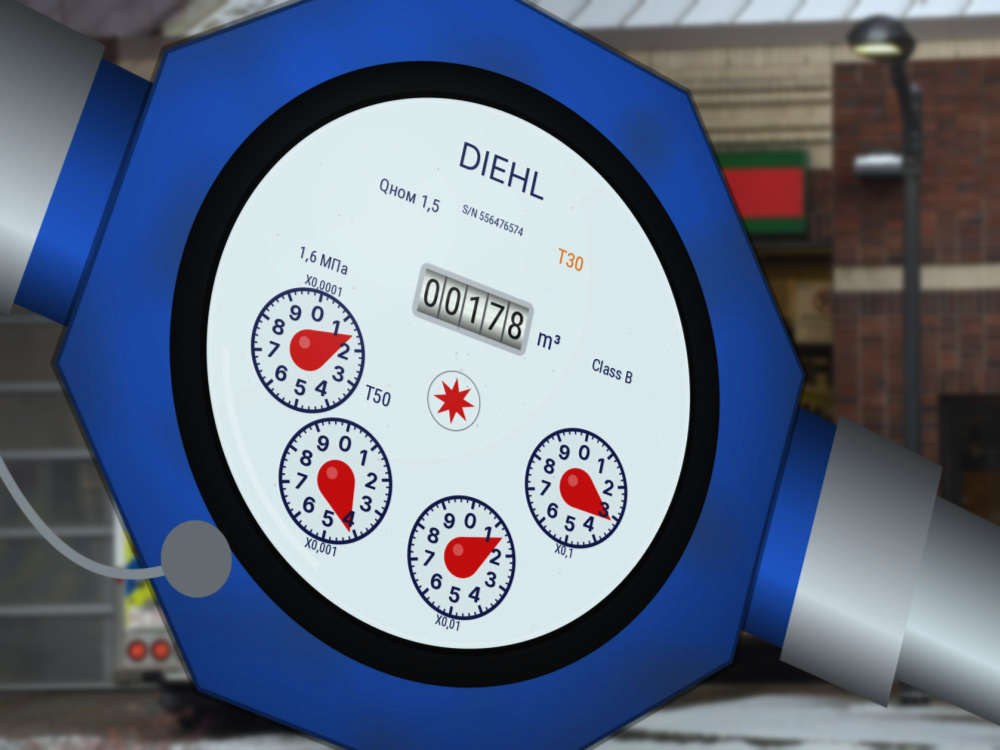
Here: 178.3141 m³
